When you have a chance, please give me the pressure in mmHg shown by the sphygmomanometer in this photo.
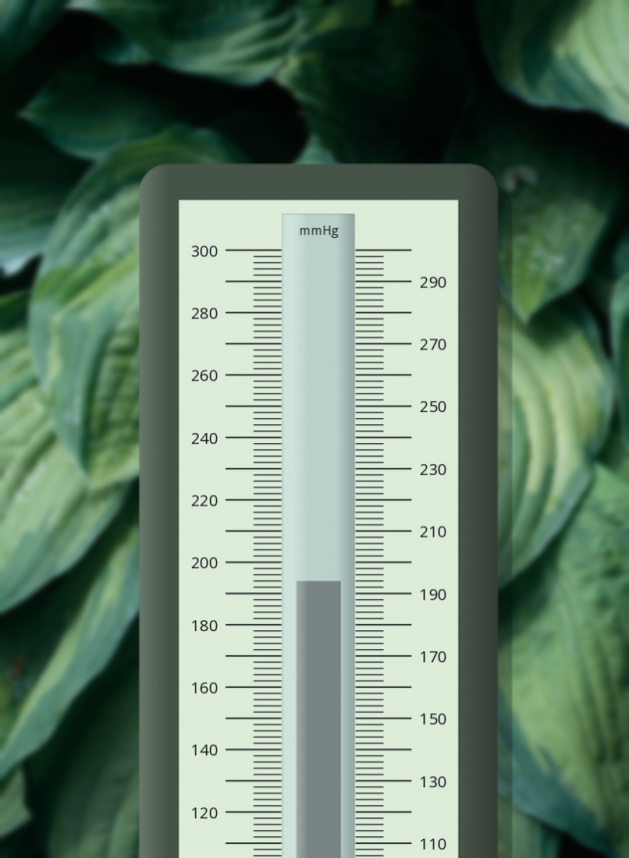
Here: 194 mmHg
